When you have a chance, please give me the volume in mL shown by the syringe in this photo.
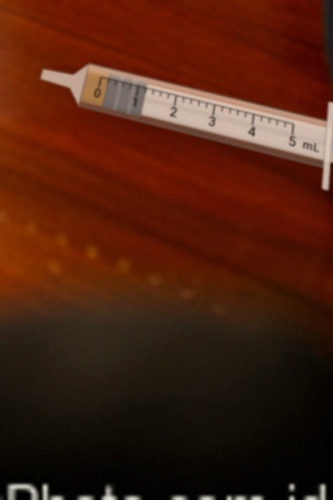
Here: 0.2 mL
